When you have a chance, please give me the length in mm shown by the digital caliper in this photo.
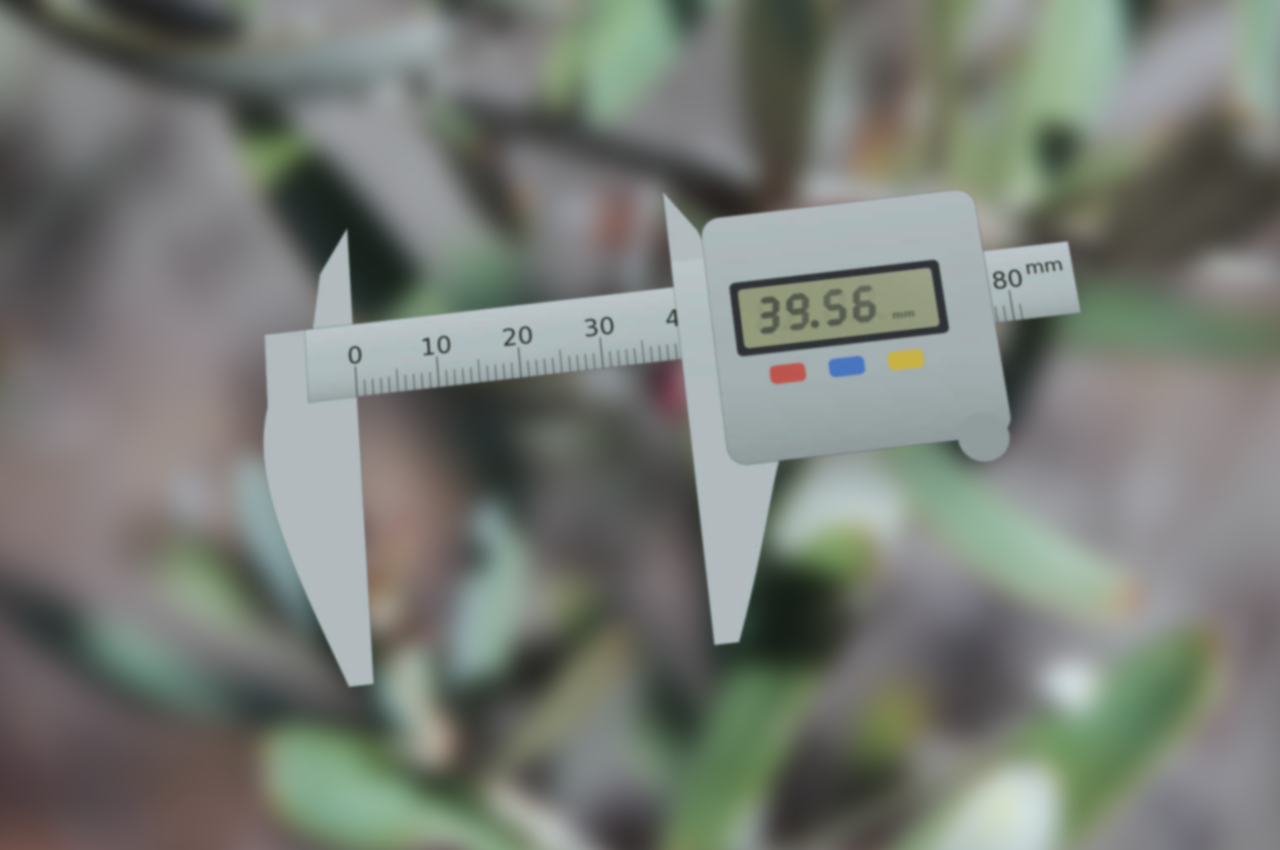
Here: 39.56 mm
